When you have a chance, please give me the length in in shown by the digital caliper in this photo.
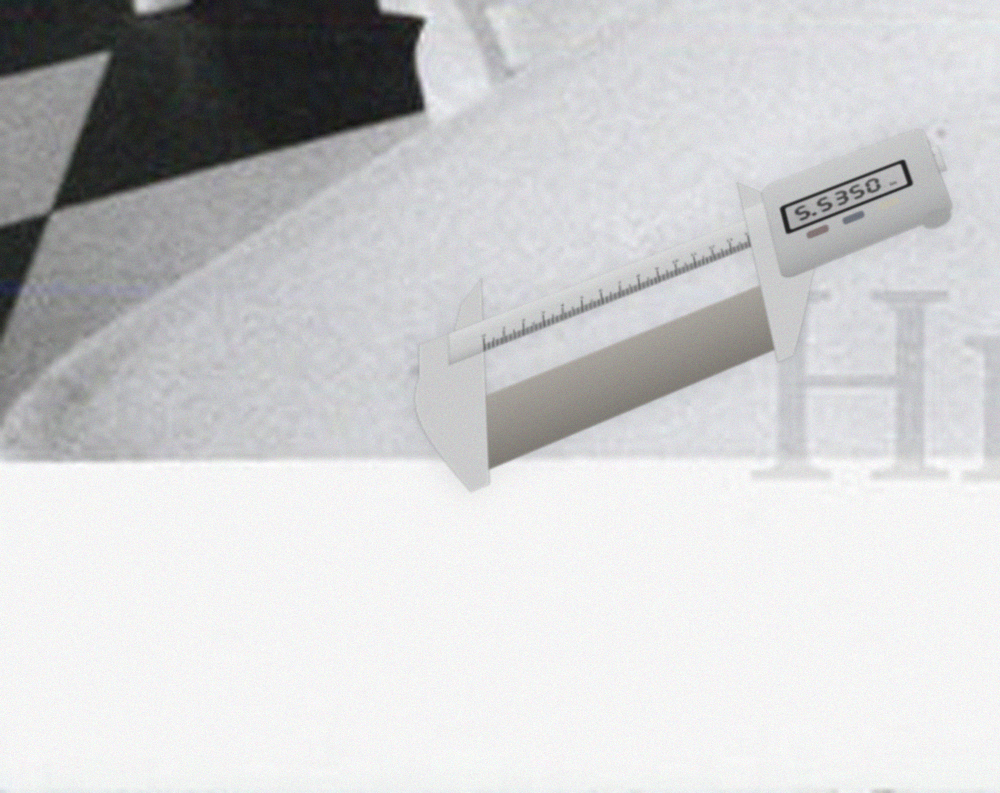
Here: 5.5350 in
